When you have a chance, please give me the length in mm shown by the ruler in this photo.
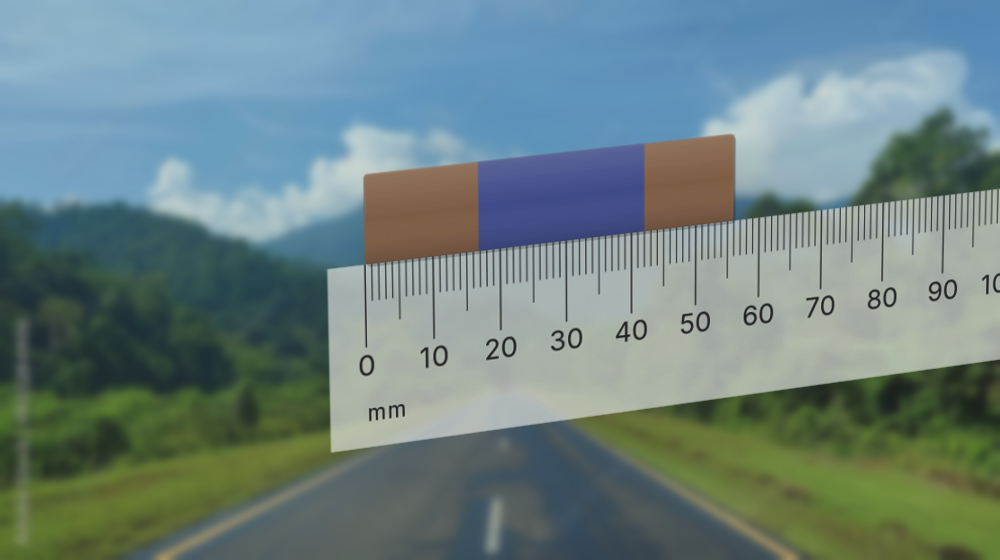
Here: 56 mm
